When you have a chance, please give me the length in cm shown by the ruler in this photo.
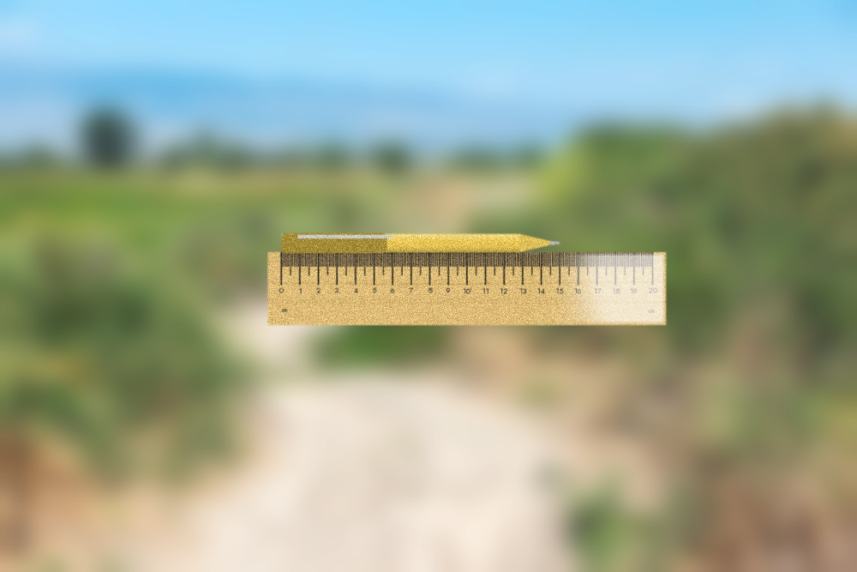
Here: 15 cm
